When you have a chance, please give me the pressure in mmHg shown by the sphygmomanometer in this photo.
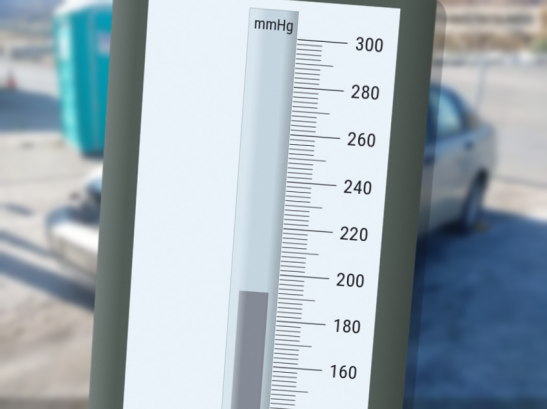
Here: 192 mmHg
